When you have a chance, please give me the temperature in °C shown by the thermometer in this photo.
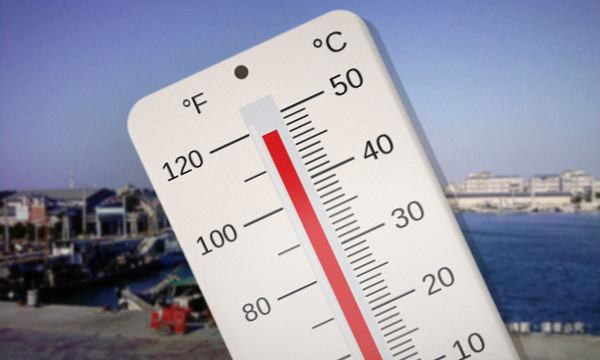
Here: 48 °C
